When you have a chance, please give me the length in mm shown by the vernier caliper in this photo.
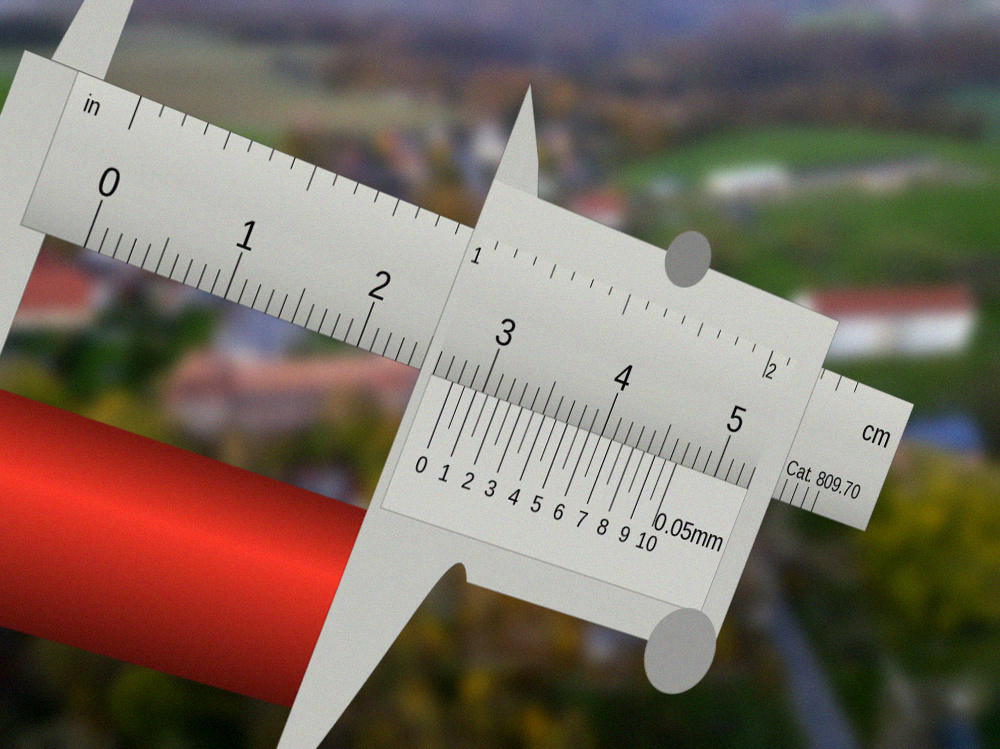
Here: 27.6 mm
